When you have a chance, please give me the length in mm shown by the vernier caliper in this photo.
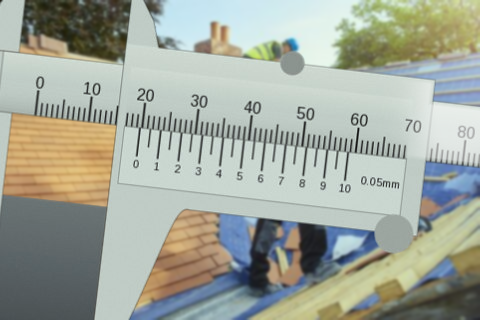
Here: 19.6 mm
